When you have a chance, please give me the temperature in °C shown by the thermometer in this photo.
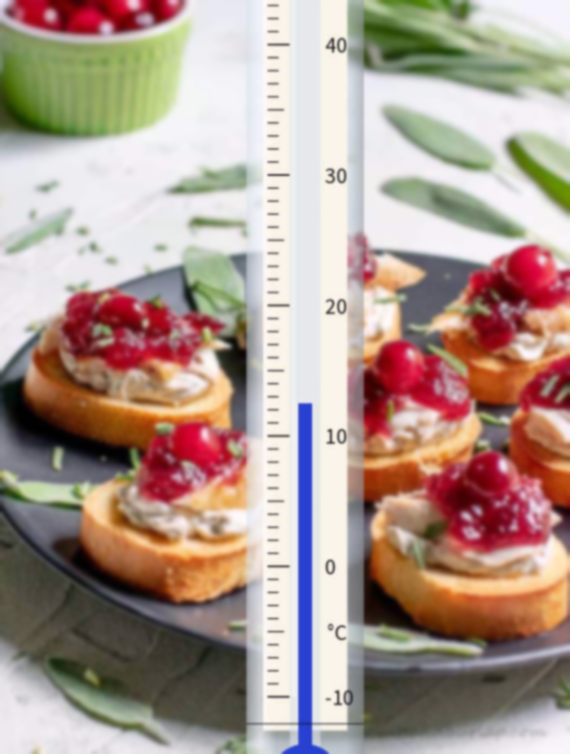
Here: 12.5 °C
